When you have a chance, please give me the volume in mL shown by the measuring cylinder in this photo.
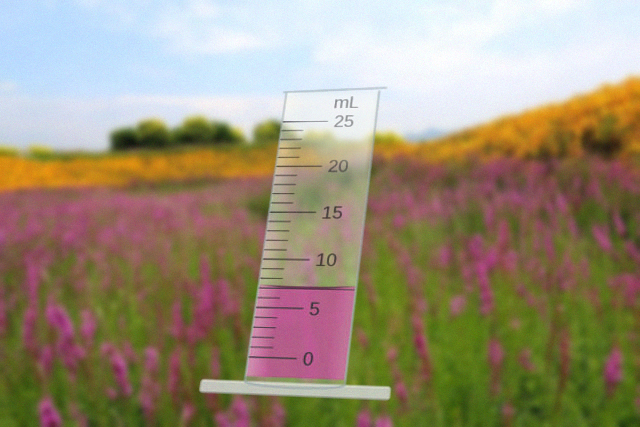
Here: 7 mL
